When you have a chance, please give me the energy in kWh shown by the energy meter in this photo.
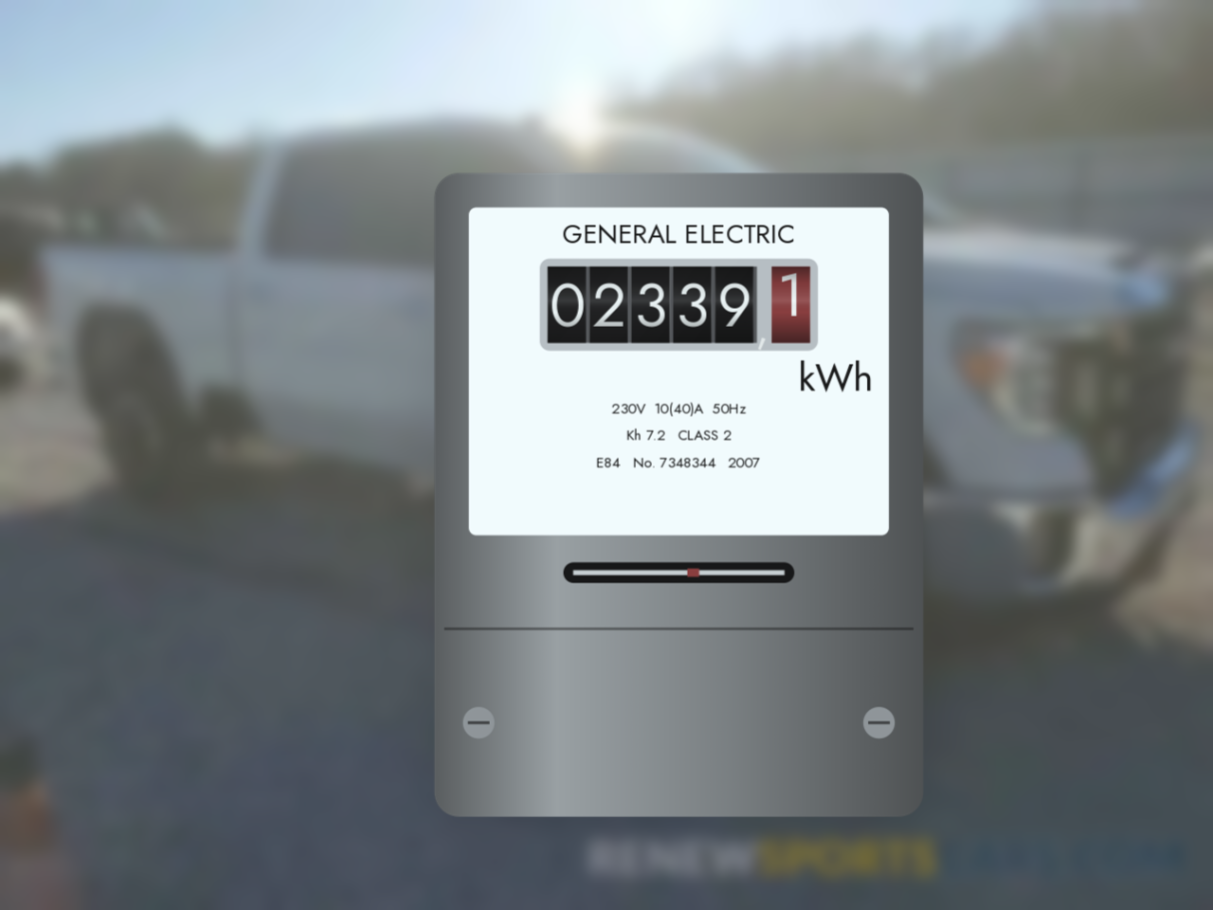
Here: 2339.1 kWh
